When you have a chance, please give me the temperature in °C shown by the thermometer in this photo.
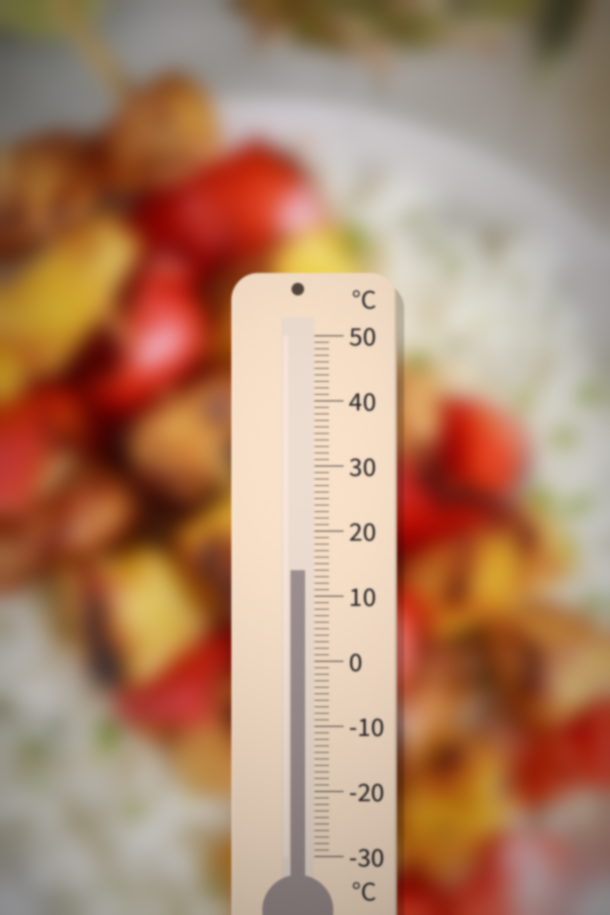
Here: 14 °C
